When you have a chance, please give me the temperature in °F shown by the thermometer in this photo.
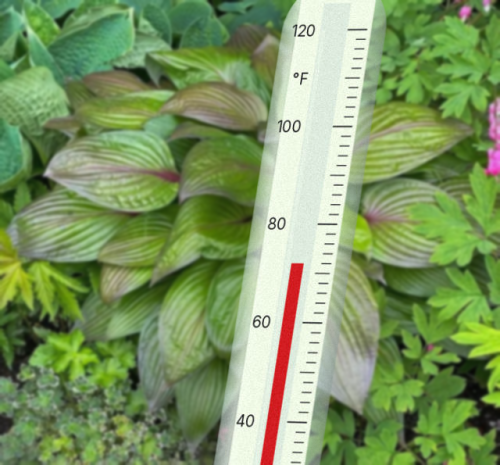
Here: 72 °F
